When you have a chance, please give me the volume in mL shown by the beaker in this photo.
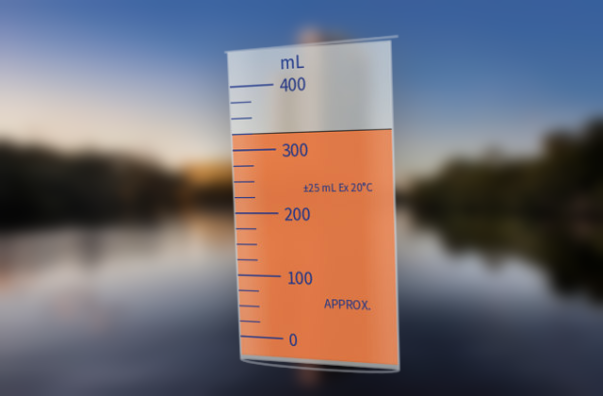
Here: 325 mL
